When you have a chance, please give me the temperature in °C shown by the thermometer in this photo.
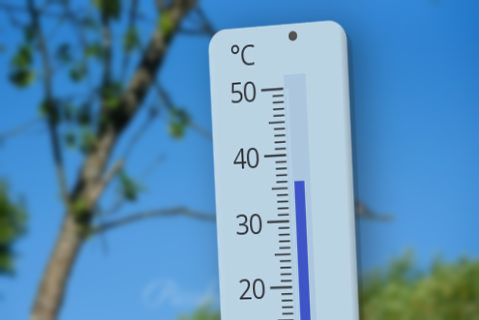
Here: 36 °C
